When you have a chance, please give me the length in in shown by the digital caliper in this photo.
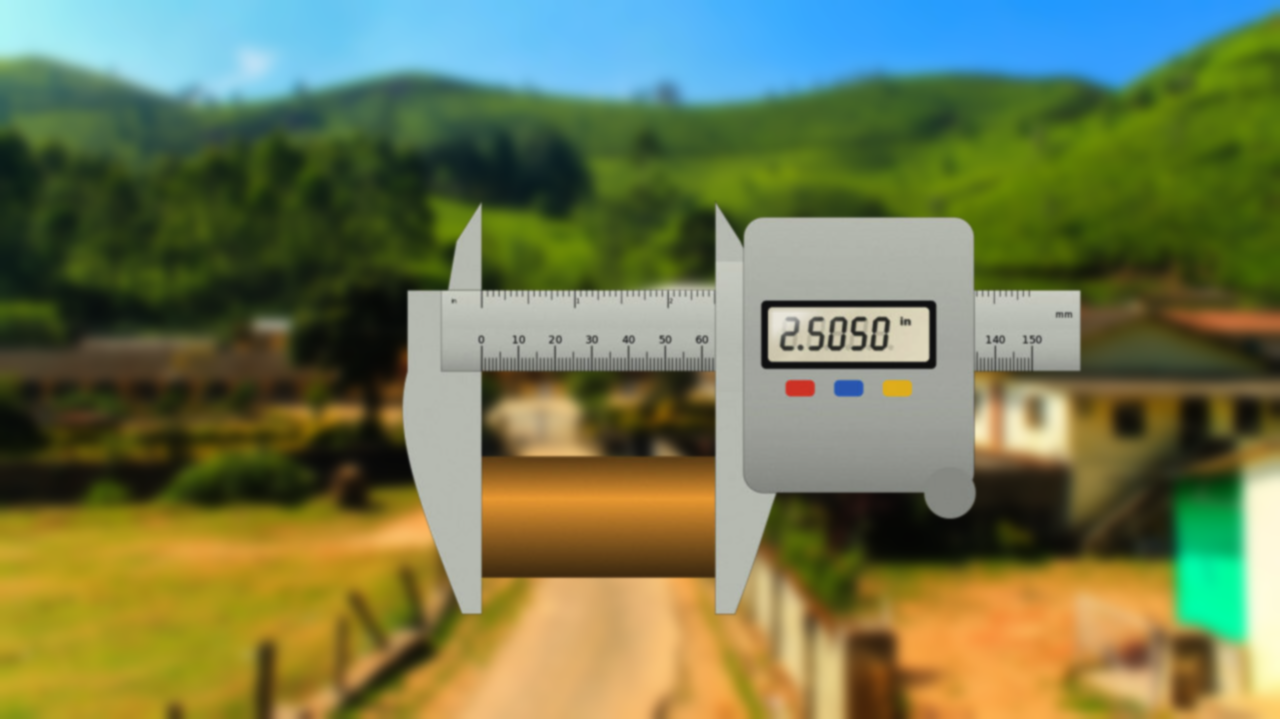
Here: 2.5050 in
